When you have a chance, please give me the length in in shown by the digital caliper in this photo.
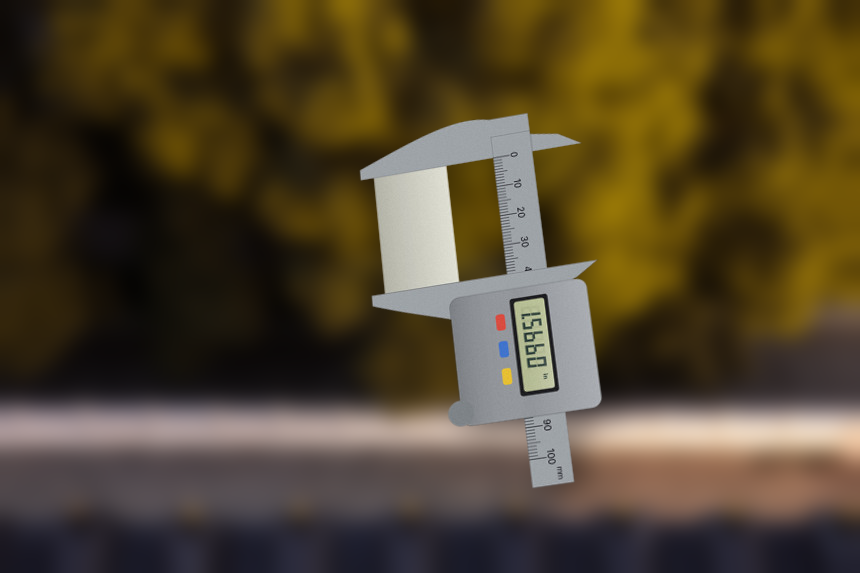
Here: 1.5660 in
